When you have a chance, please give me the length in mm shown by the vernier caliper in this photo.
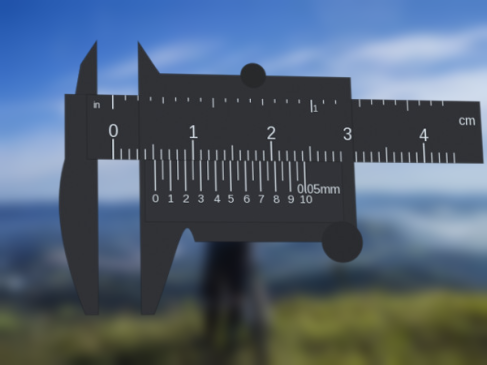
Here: 5.2 mm
